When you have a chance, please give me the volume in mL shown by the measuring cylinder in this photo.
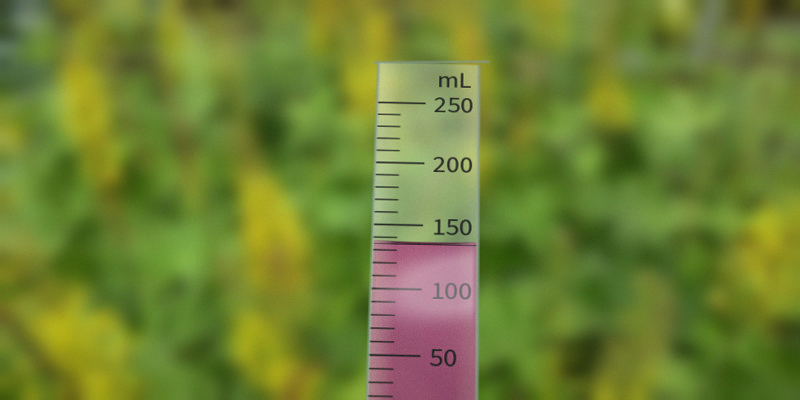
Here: 135 mL
